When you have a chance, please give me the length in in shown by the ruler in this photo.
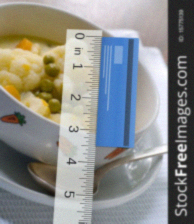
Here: 3.5 in
